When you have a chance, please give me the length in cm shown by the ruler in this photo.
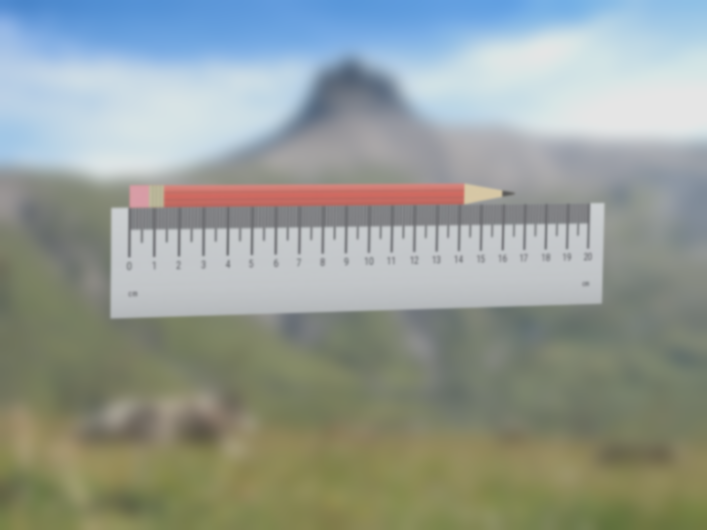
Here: 16.5 cm
